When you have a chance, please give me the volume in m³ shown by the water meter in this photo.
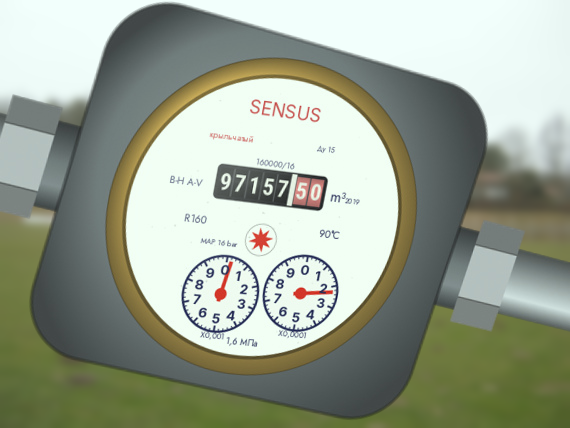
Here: 97157.5002 m³
